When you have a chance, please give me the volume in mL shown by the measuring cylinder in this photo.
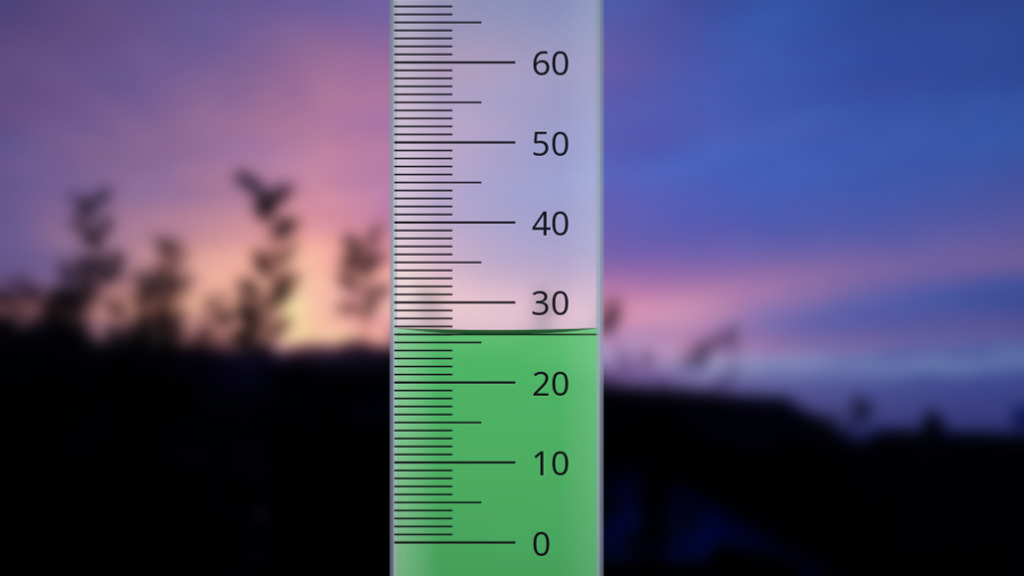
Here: 26 mL
